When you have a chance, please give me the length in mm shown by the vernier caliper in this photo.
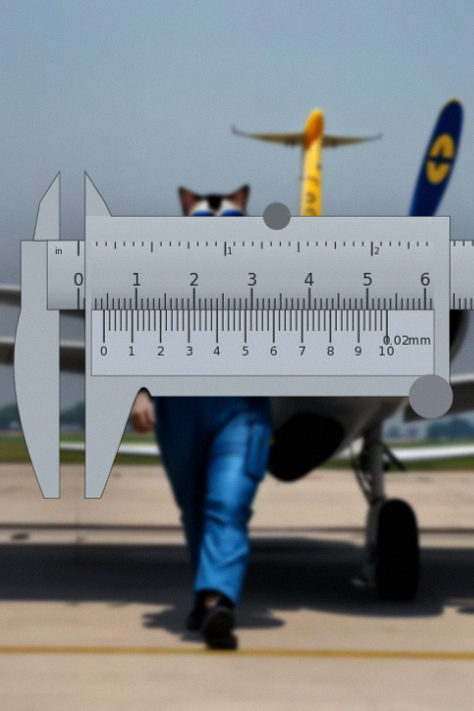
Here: 4.4 mm
